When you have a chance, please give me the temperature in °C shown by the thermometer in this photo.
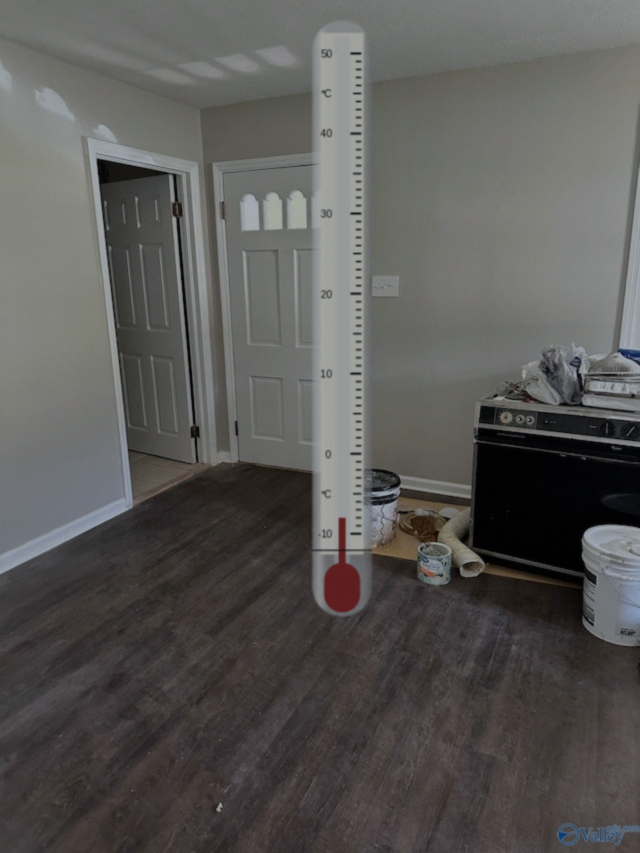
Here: -8 °C
